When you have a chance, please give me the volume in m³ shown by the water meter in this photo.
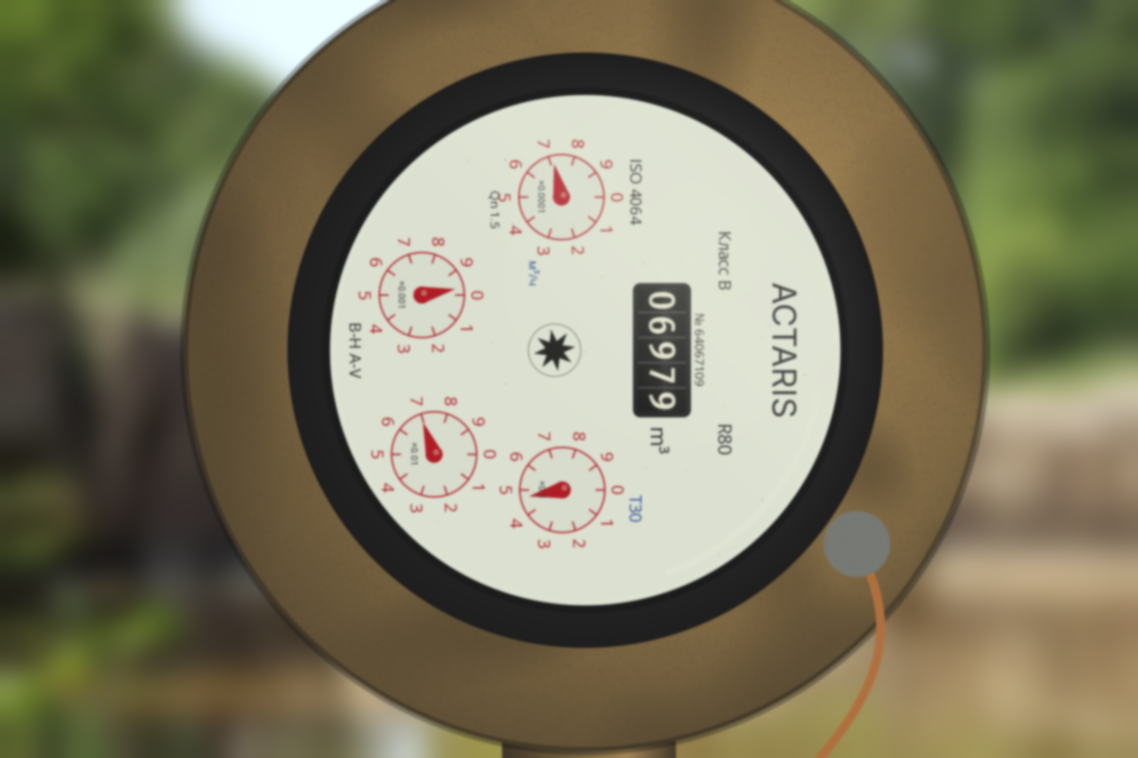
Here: 6979.4697 m³
